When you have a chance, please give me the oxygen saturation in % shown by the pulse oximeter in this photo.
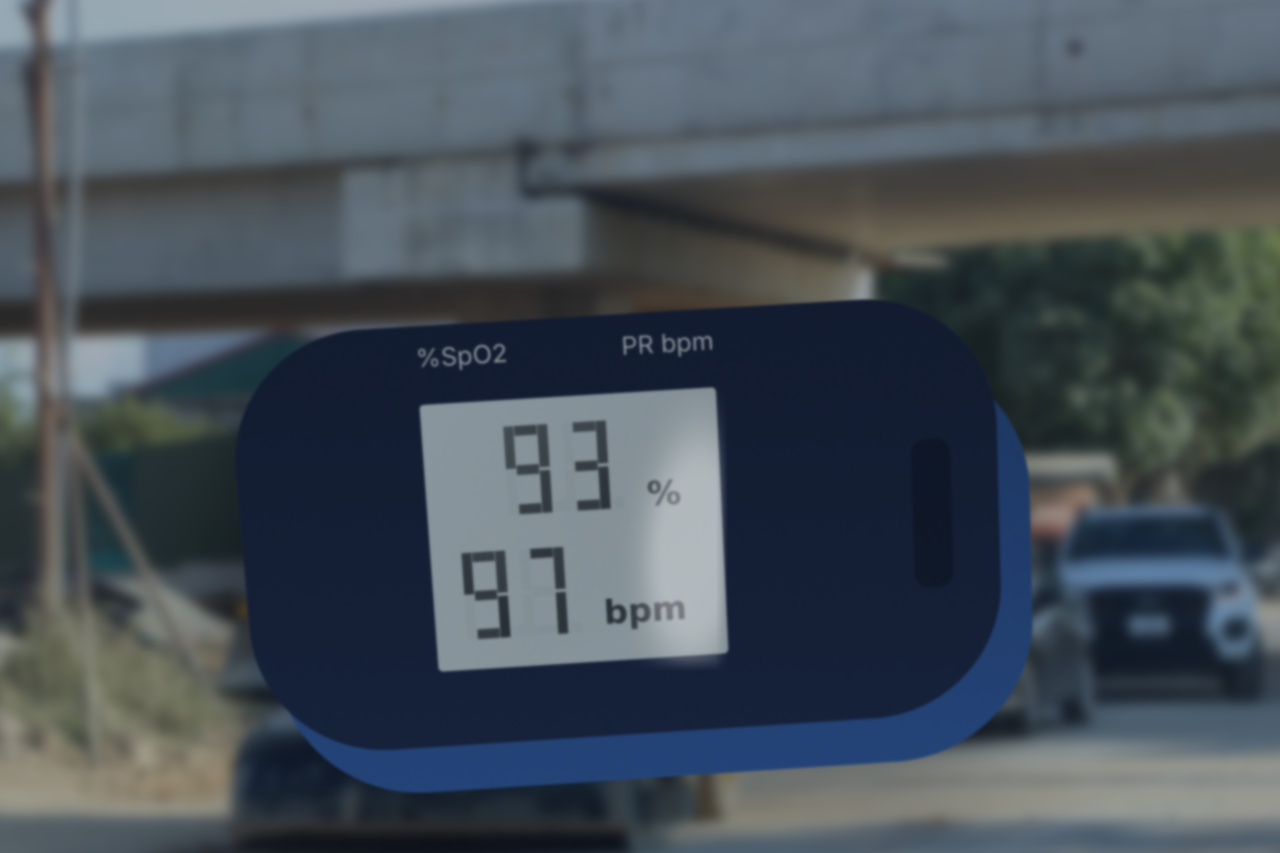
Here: 93 %
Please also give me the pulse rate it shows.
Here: 97 bpm
